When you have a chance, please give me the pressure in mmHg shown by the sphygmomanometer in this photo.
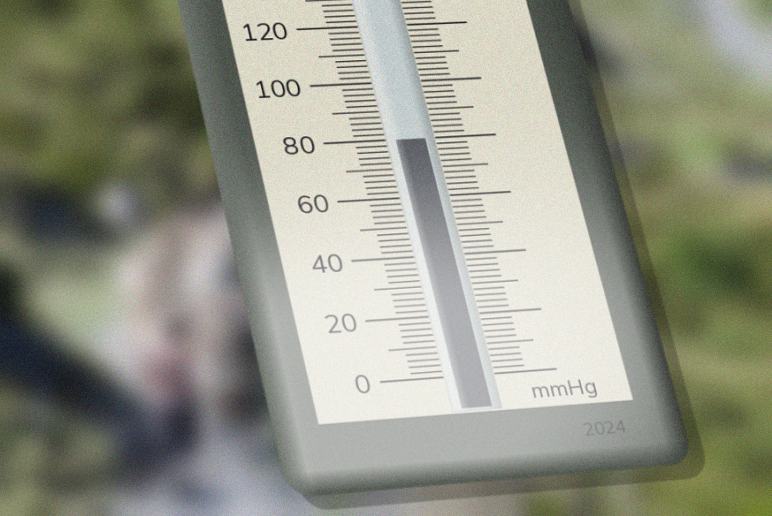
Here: 80 mmHg
